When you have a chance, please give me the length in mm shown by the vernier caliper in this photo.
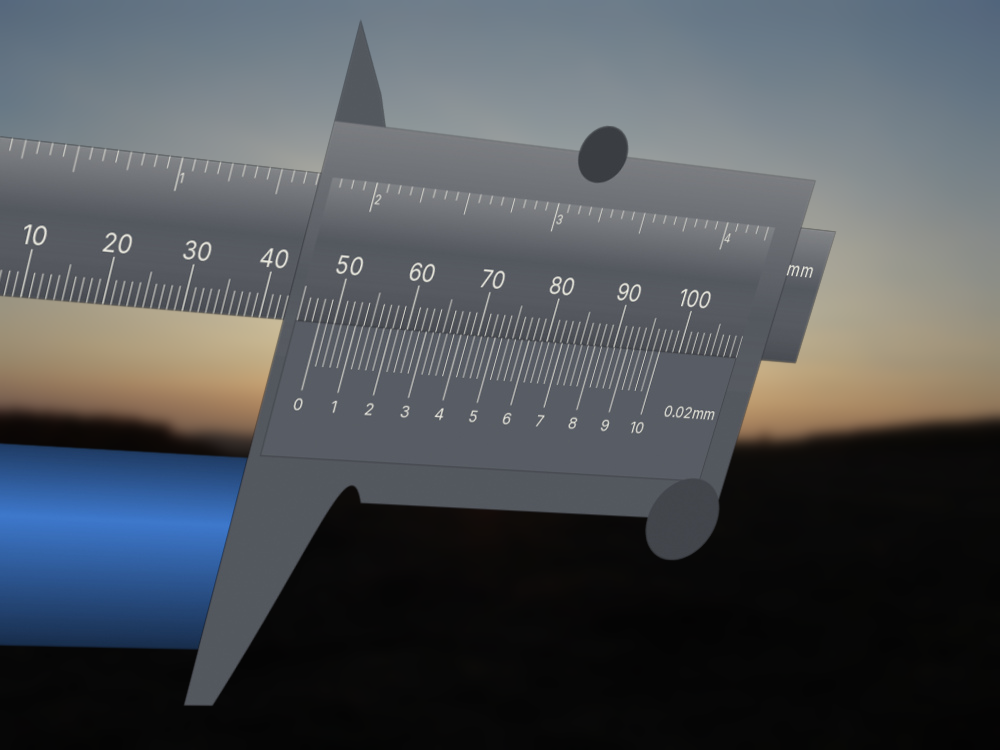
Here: 48.0 mm
